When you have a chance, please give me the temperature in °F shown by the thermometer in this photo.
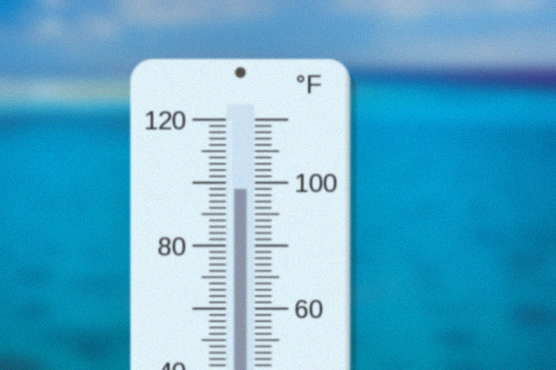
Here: 98 °F
